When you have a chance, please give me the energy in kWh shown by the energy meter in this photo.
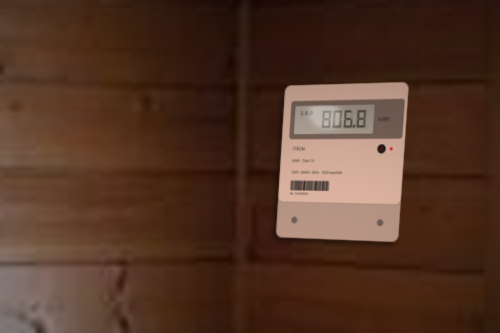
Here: 806.8 kWh
